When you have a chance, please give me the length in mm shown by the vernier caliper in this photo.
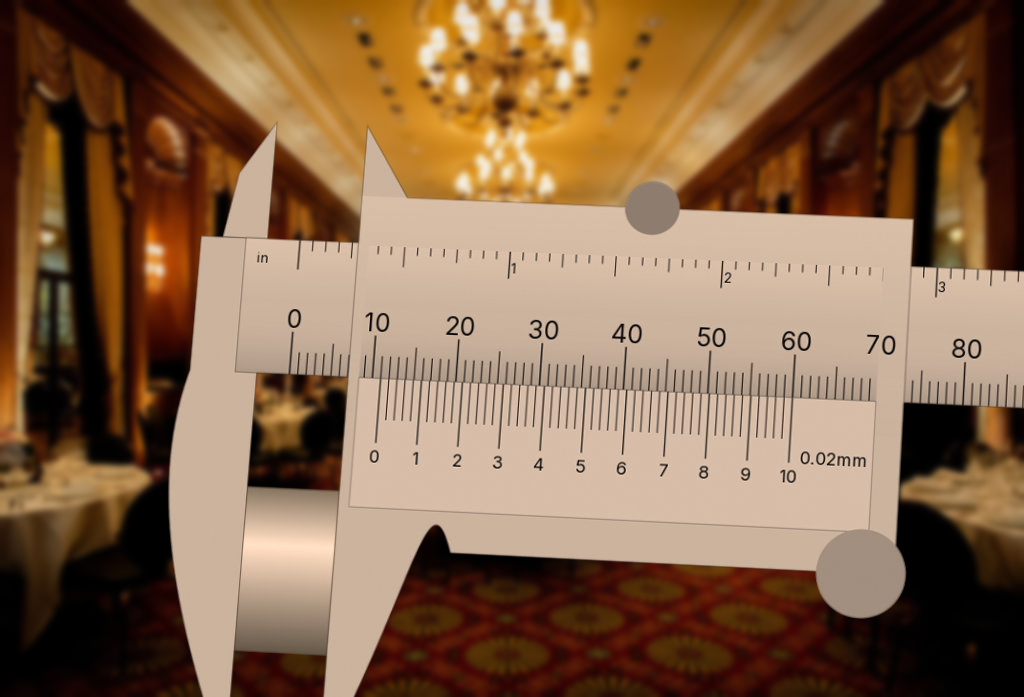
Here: 11.0 mm
